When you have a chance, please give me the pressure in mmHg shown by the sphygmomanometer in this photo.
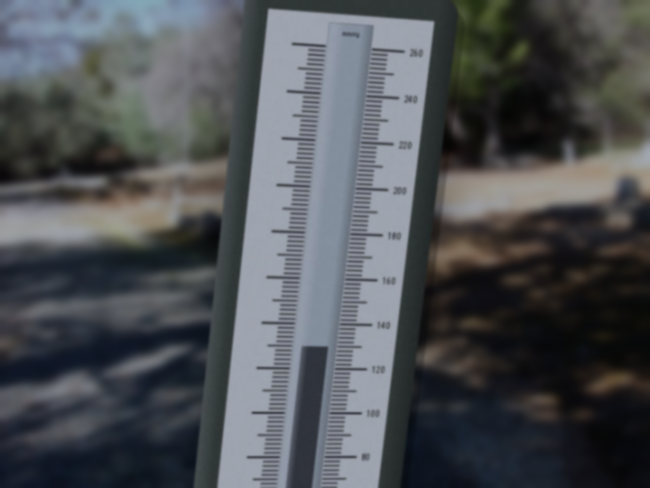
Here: 130 mmHg
